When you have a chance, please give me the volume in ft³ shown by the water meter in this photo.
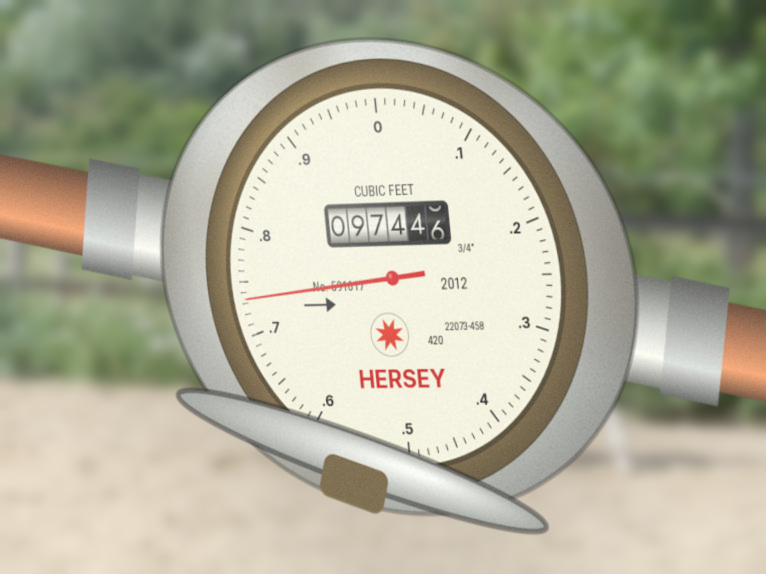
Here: 97445.73 ft³
